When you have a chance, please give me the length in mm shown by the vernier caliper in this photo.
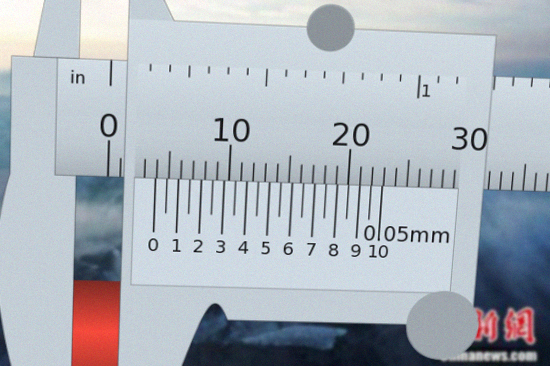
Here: 3.9 mm
